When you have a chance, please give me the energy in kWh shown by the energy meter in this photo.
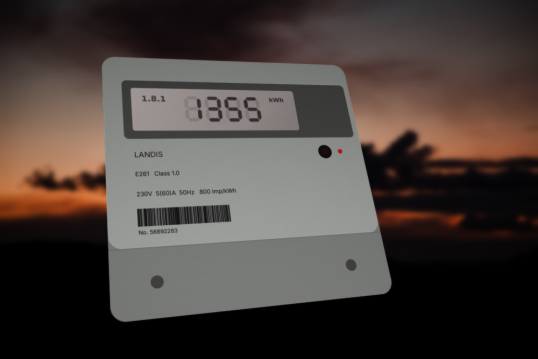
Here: 1355 kWh
